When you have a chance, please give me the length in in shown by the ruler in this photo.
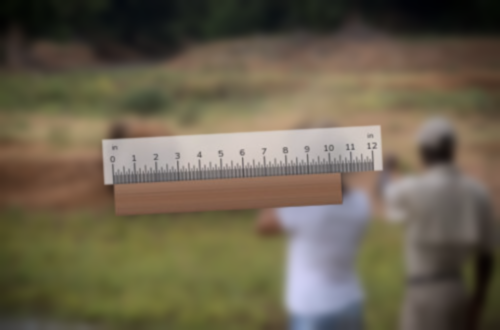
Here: 10.5 in
